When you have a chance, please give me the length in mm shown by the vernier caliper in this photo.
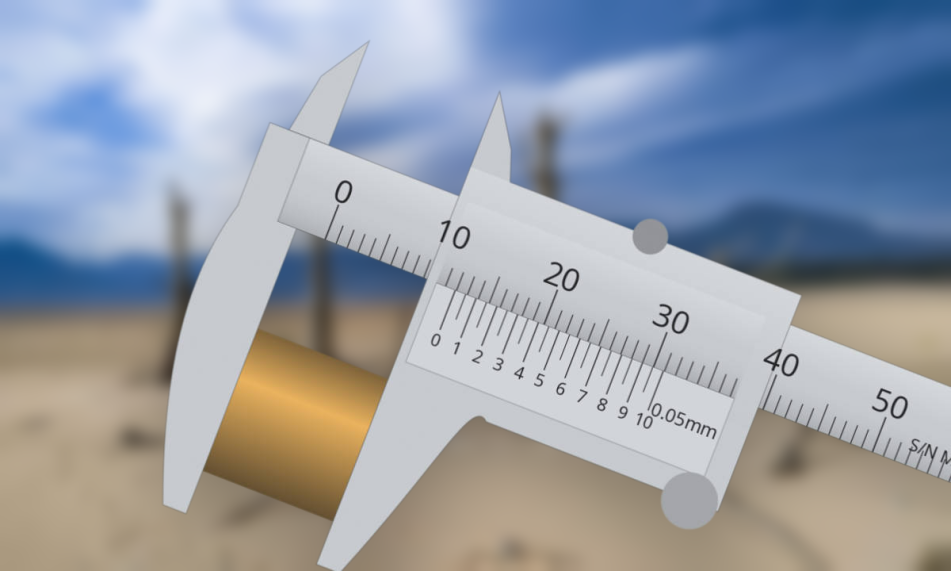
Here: 11.9 mm
